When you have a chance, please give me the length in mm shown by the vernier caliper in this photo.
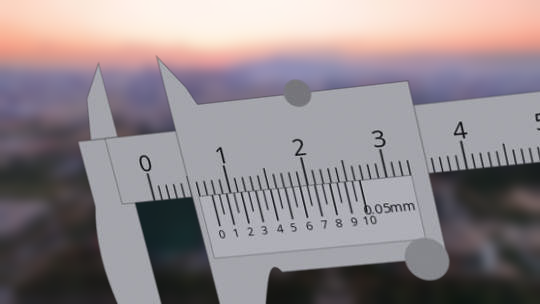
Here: 7.6 mm
